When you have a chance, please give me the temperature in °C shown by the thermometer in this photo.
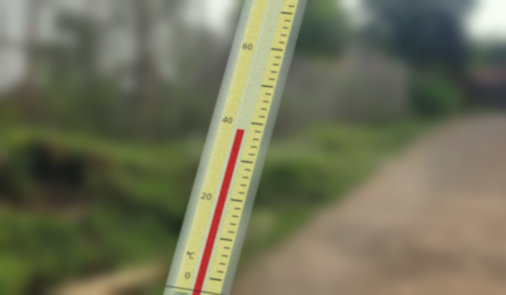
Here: 38 °C
